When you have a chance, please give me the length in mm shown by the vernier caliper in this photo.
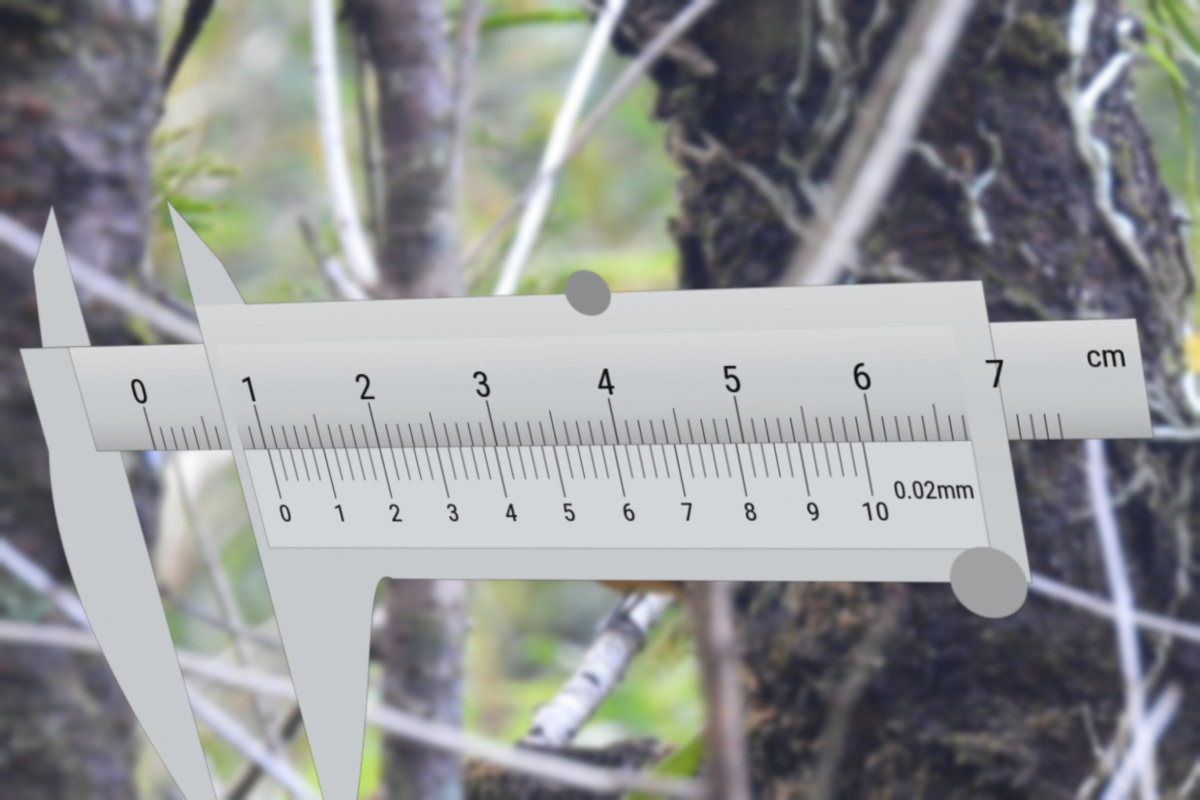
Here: 10.2 mm
